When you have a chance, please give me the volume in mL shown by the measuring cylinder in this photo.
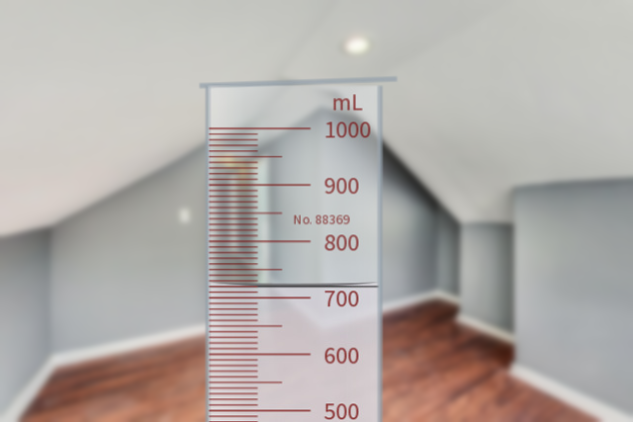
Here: 720 mL
